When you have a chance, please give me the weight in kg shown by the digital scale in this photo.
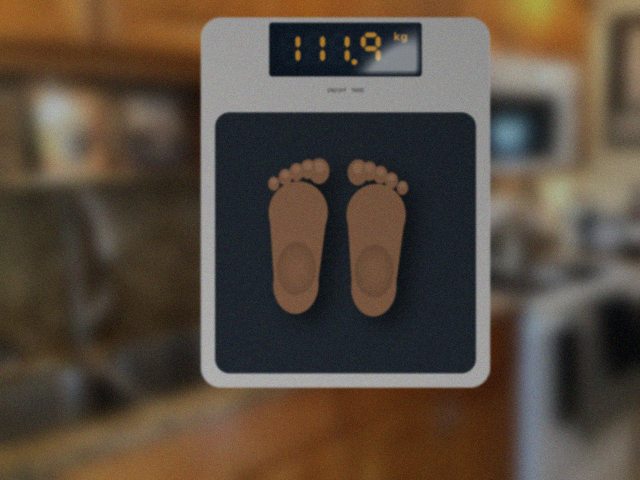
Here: 111.9 kg
